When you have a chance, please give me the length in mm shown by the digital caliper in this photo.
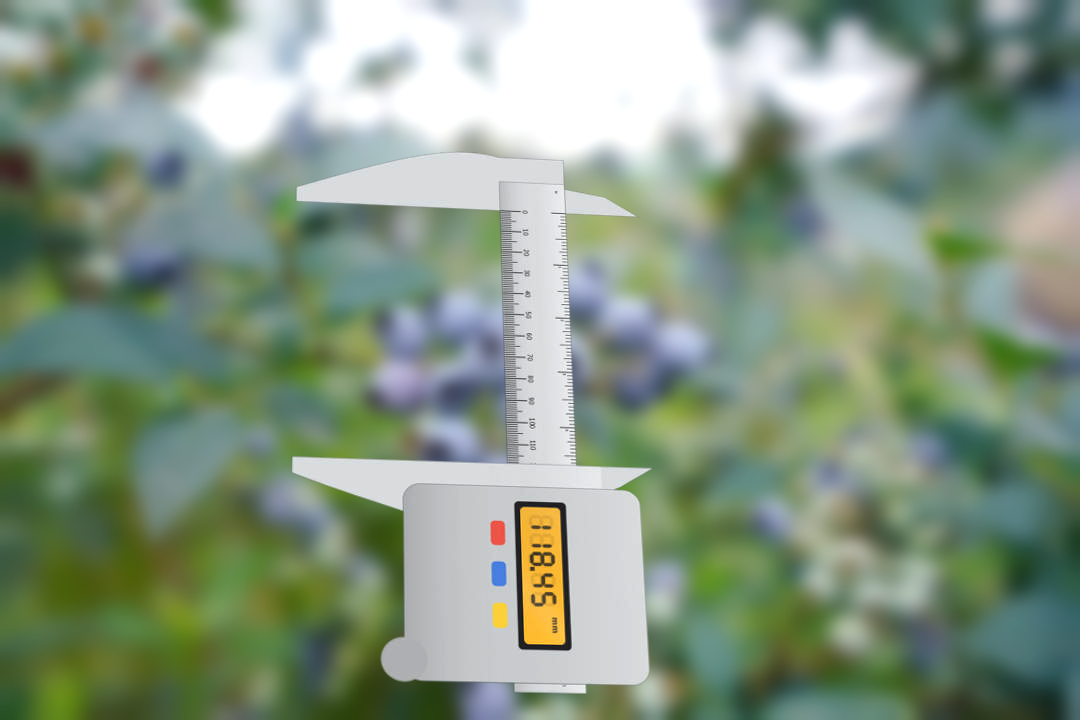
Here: 118.45 mm
